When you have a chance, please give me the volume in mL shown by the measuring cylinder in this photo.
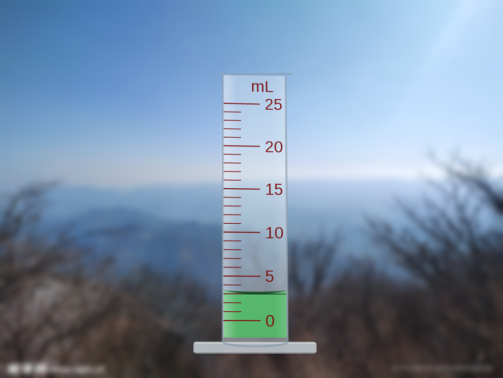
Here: 3 mL
